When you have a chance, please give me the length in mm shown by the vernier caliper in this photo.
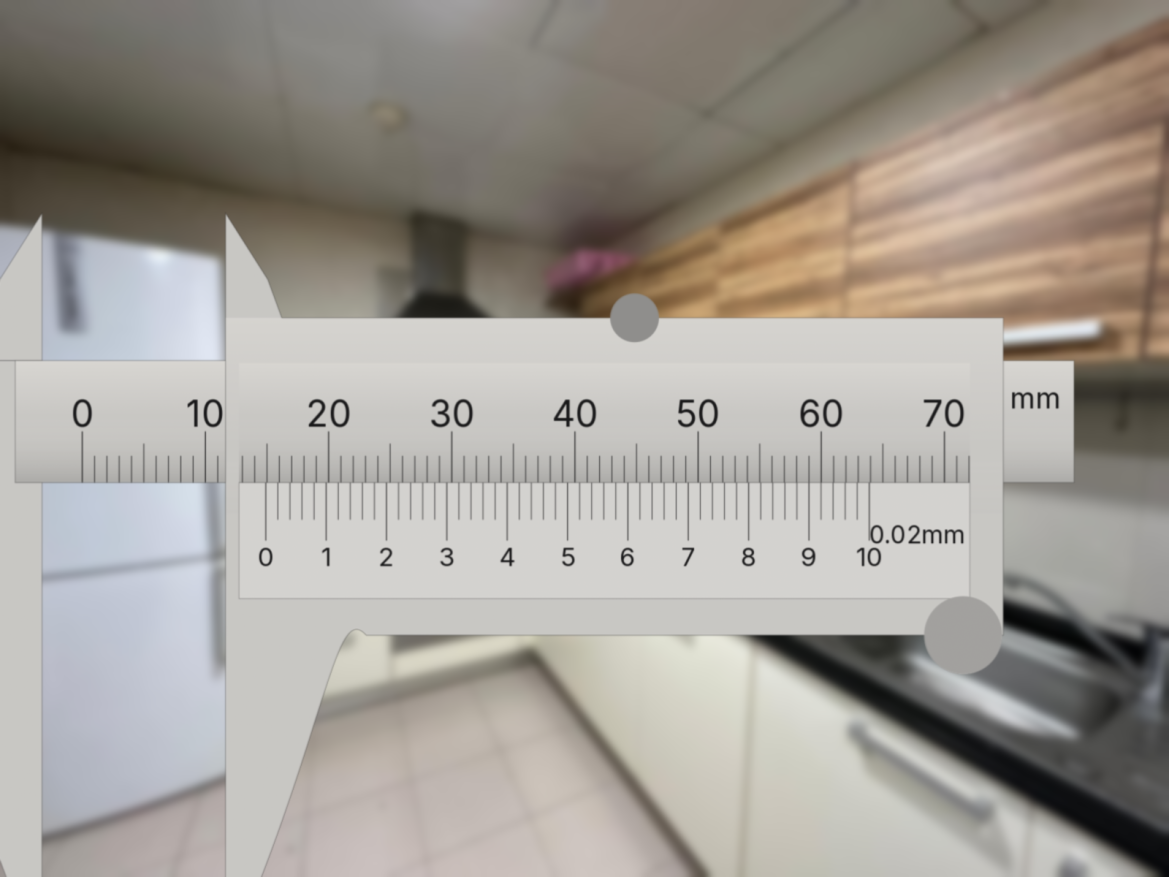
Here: 14.9 mm
